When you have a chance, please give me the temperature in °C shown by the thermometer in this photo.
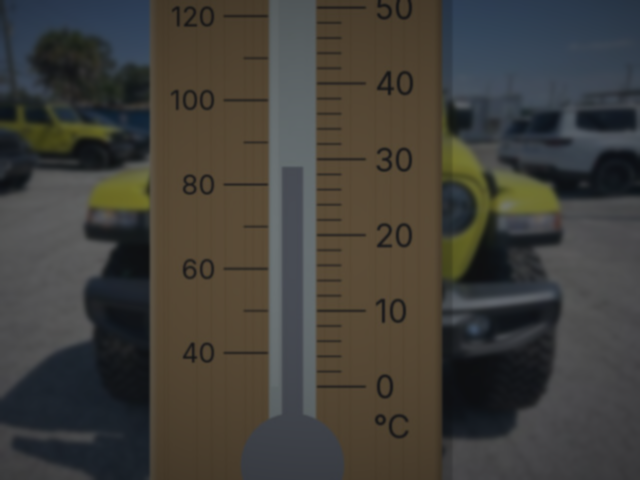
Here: 29 °C
